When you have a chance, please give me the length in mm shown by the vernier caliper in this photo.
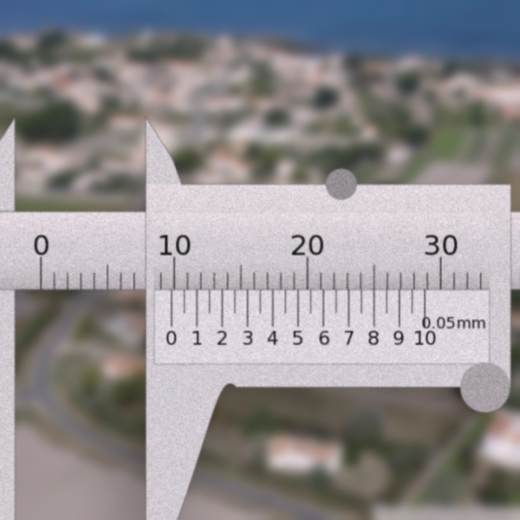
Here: 9.8 mm
